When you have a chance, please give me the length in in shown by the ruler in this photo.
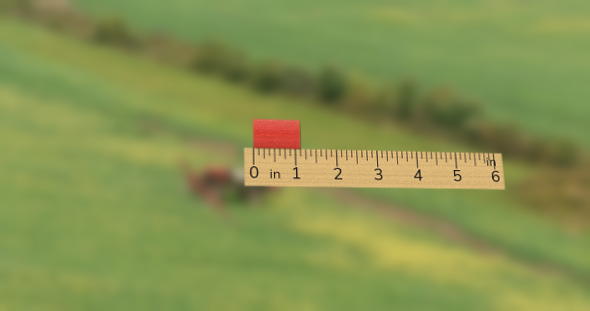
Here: 1.125 in
